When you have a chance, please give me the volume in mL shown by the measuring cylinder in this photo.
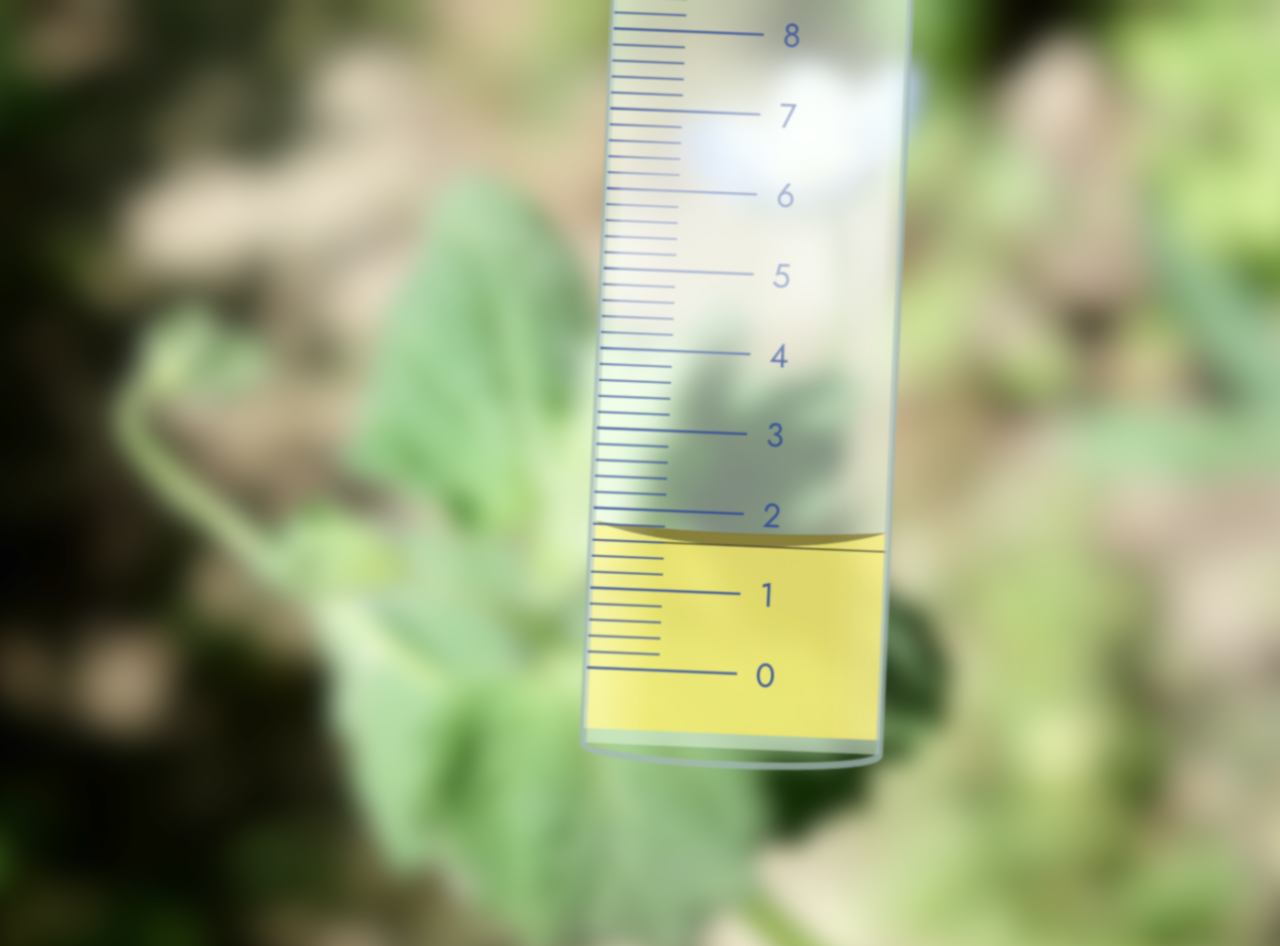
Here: 1.6 mL
